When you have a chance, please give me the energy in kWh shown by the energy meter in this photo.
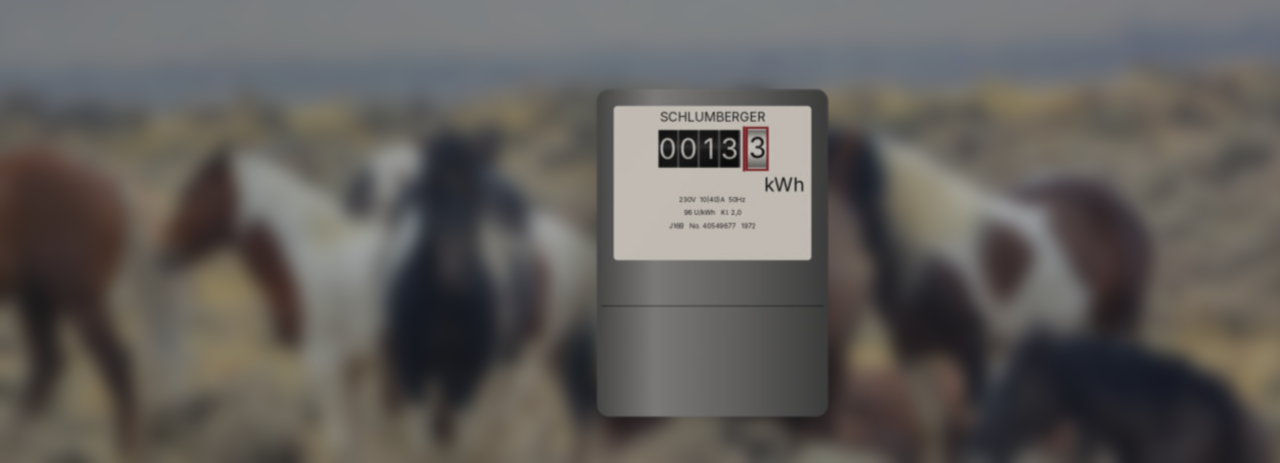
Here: 13.3 kWh
